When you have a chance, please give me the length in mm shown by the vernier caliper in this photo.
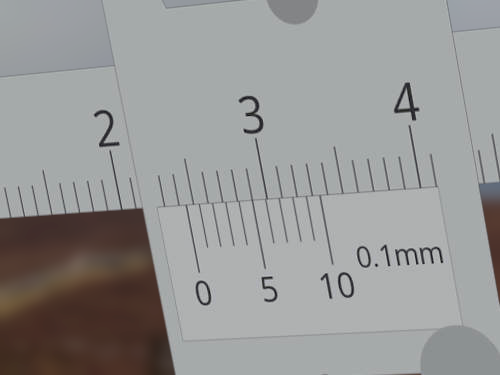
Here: 24.5 mm
